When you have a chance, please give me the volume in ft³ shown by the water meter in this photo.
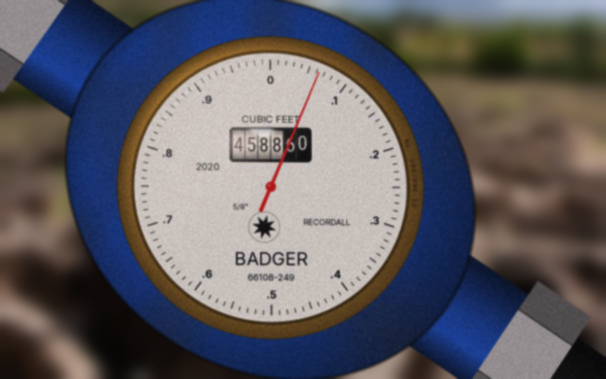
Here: 458860.06 ft³
